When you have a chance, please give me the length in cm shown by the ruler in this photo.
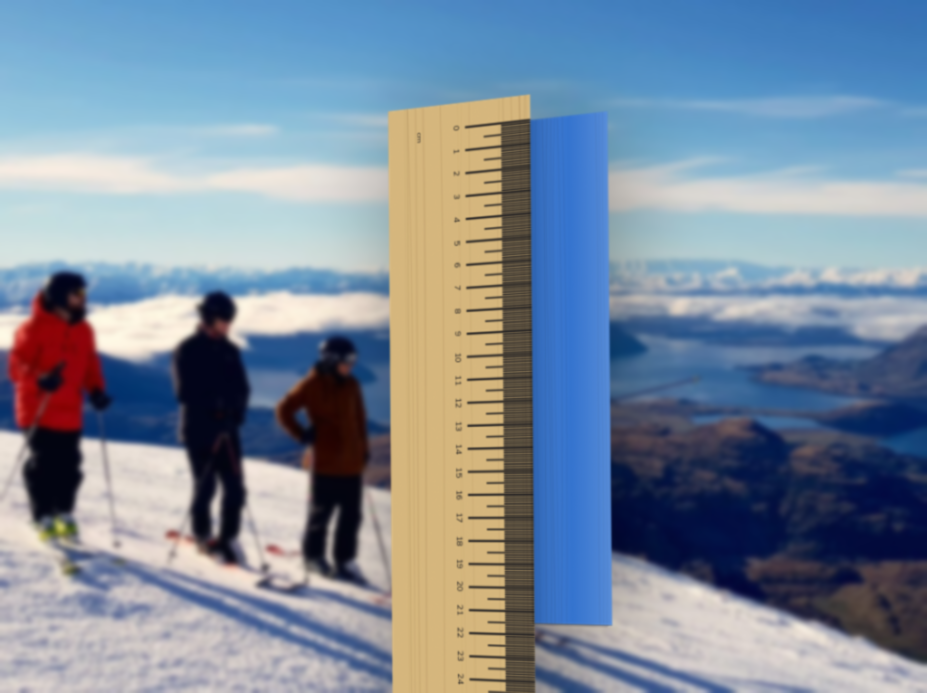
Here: 21.5 cm
